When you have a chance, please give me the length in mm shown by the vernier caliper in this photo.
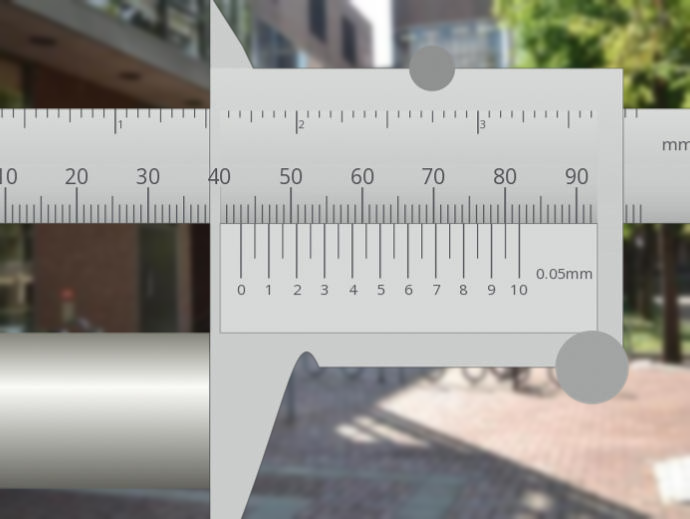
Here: 43.0 mm
